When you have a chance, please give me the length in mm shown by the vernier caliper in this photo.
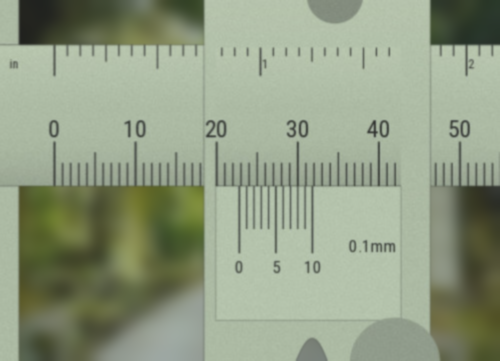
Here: 22.8 mm
